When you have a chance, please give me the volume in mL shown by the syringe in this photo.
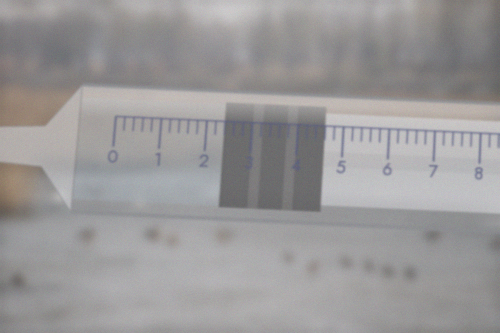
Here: 2.4 mL
